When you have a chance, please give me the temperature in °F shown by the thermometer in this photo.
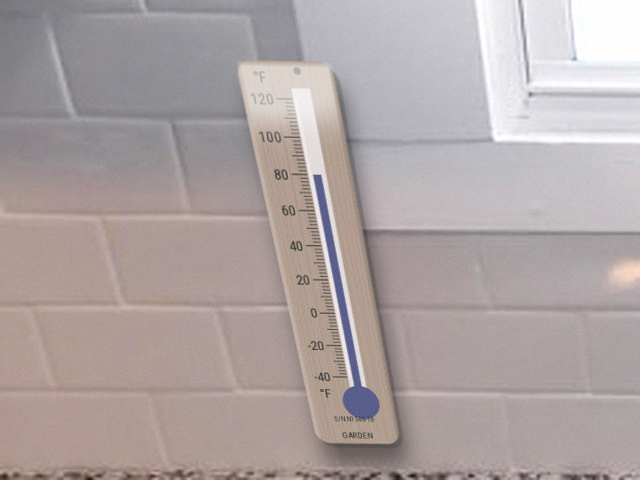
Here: 80 °F
